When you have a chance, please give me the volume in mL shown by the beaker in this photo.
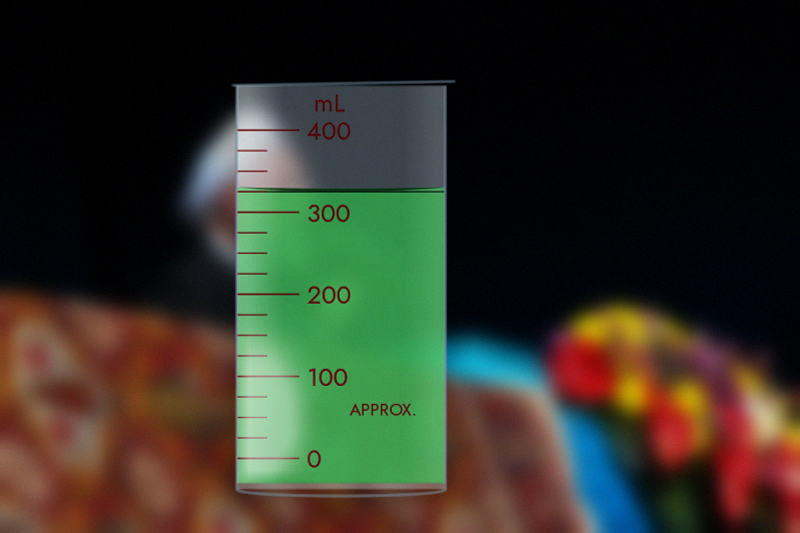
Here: 325 mL
